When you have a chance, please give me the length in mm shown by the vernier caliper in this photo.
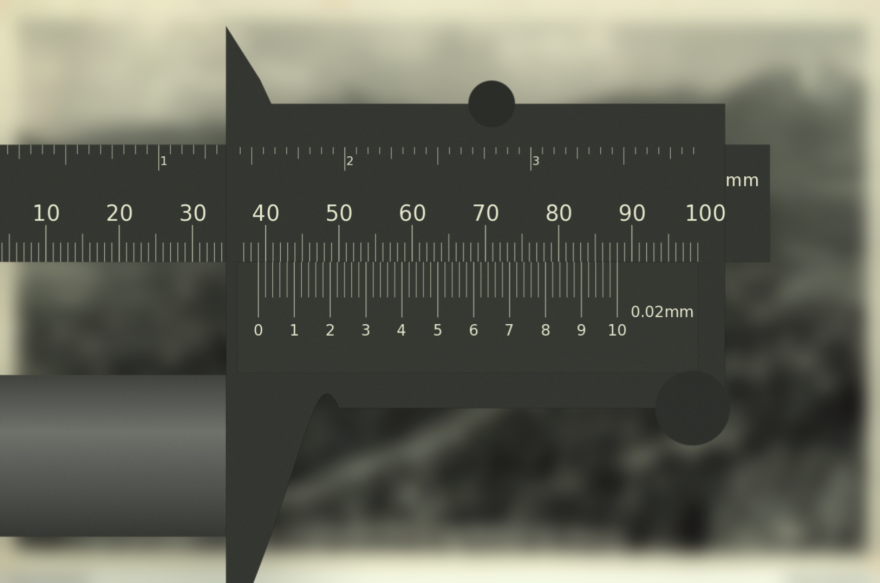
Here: 39.0 mm
